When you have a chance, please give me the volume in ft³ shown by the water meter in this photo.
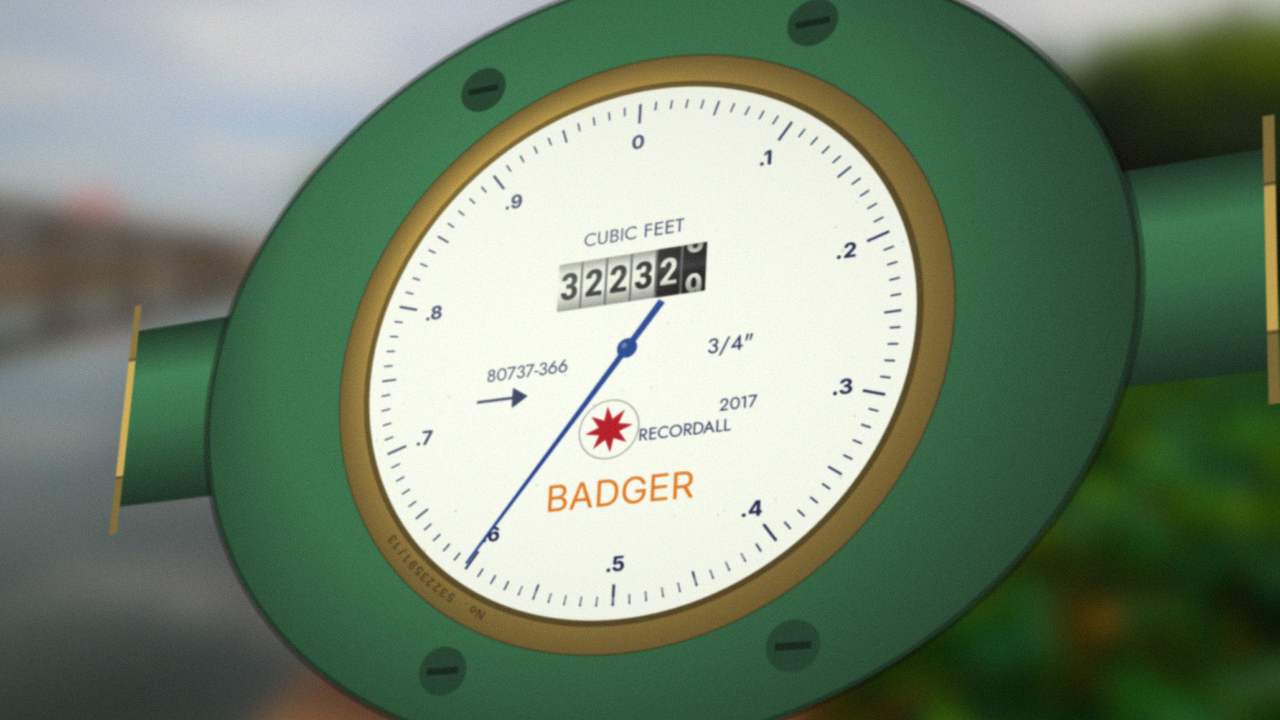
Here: 322328.60 ft³
